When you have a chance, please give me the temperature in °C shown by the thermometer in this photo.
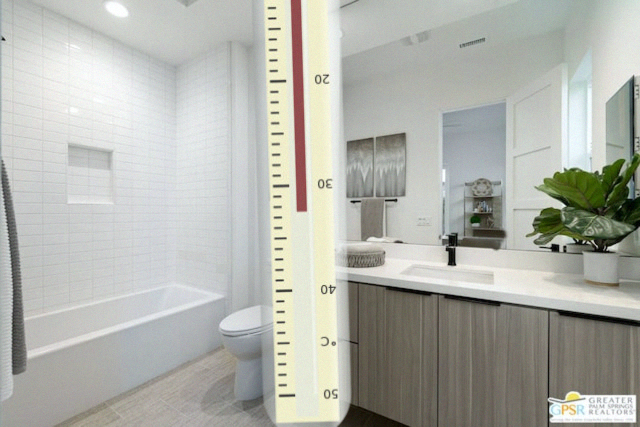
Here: 32.5 °C
